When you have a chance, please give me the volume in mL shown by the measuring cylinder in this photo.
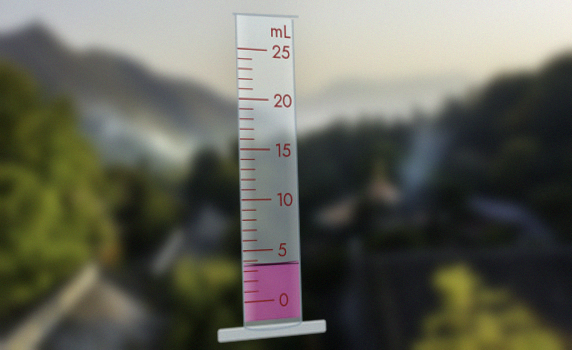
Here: 3.5 mL
